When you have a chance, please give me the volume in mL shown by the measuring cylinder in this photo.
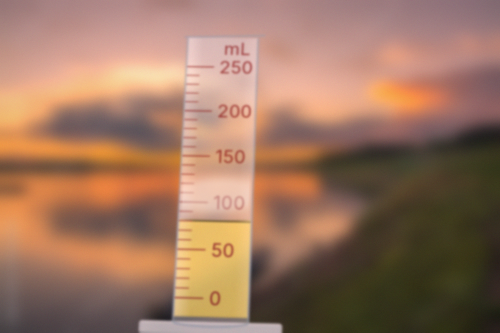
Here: 80 mL
